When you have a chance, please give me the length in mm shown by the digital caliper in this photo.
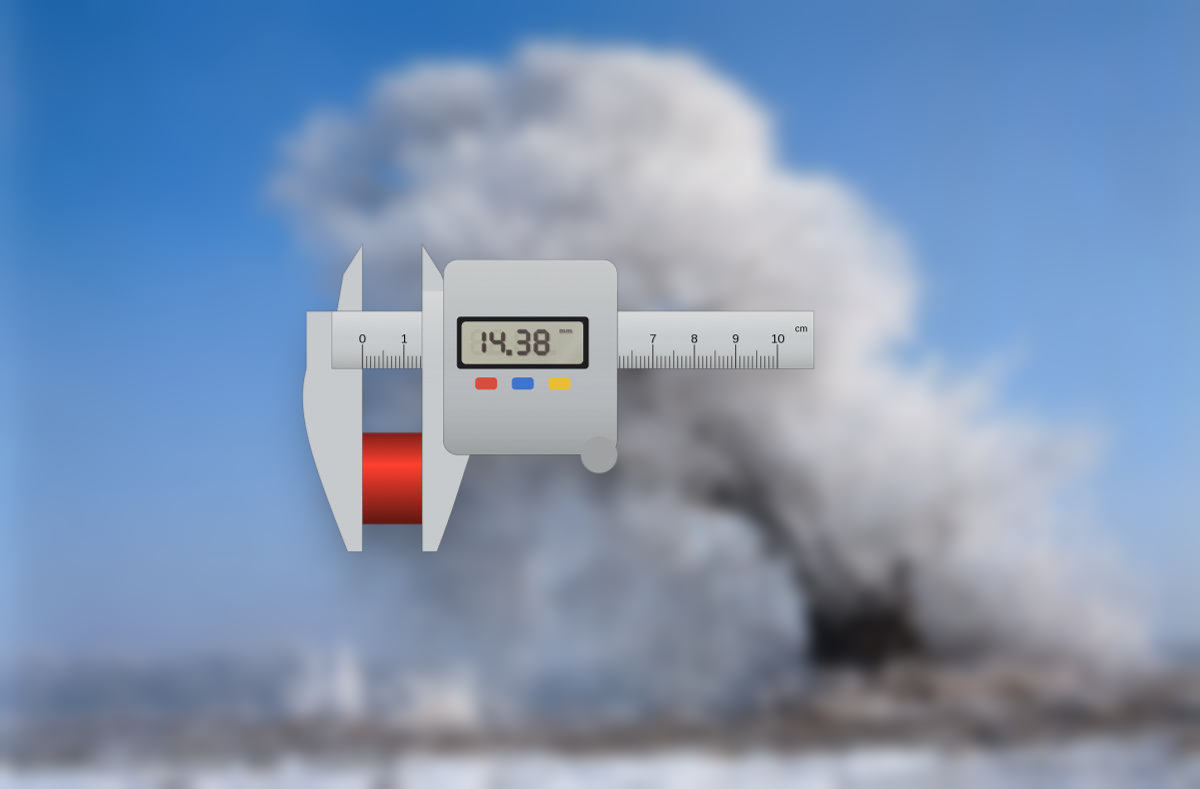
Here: 14.38 mm
